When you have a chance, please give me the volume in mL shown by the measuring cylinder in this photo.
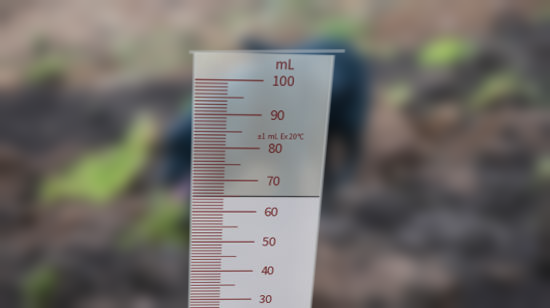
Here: 65 mL
